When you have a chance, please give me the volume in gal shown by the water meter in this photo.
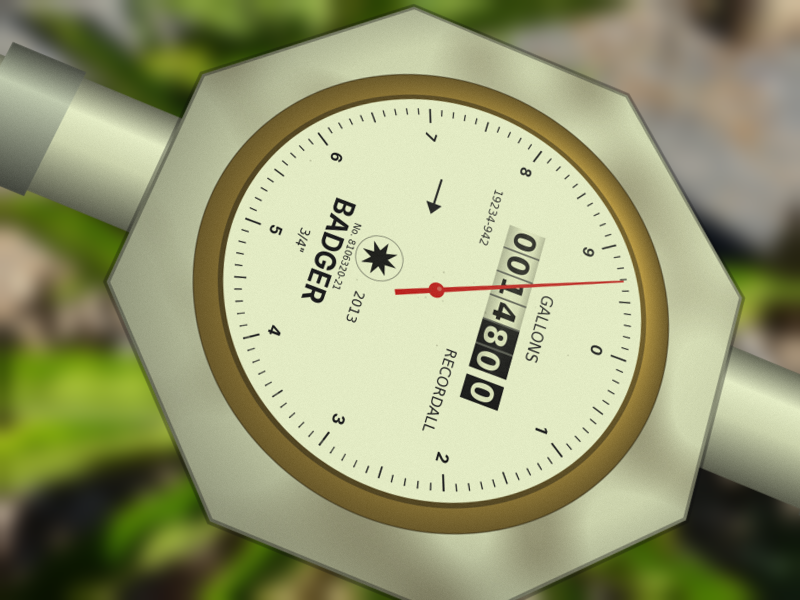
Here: 14799.3 gal
